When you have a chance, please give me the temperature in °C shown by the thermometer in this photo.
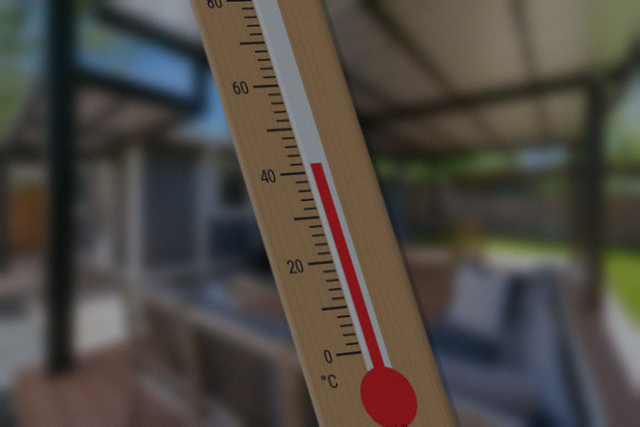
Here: 42 °C
